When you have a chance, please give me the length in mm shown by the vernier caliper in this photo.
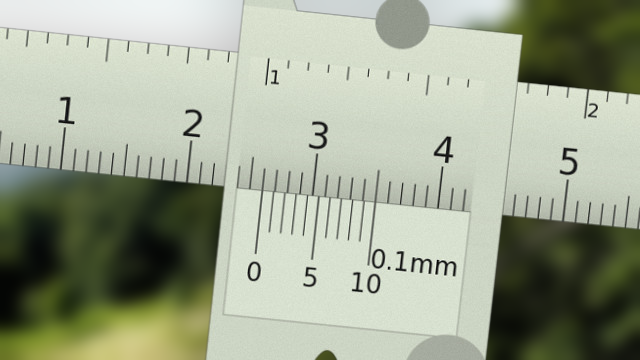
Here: 26.0 mm
